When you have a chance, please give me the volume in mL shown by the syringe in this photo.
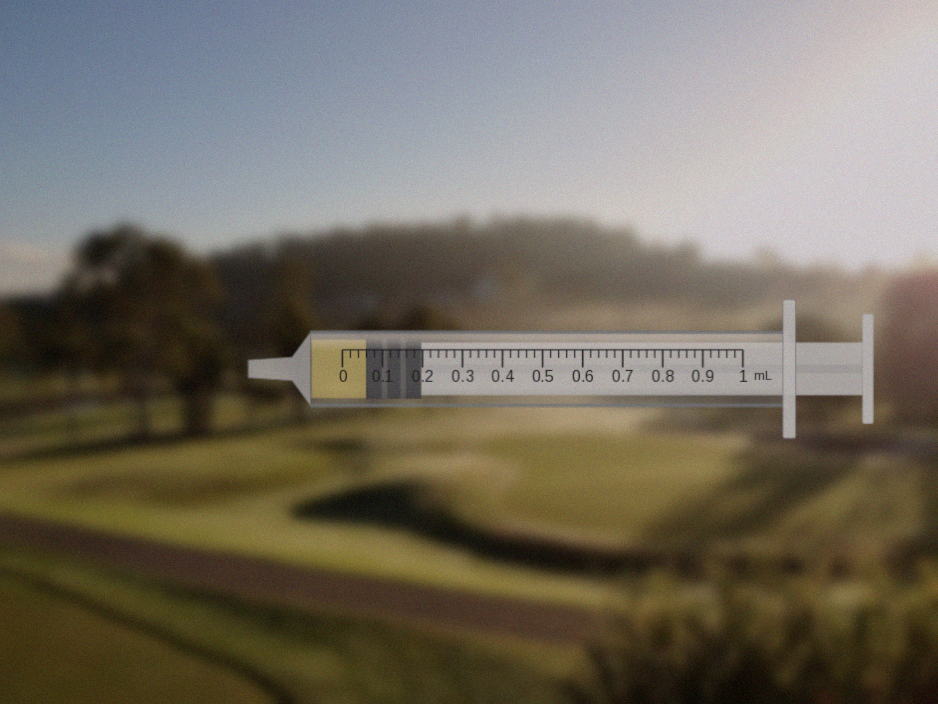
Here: 0.06 mL
